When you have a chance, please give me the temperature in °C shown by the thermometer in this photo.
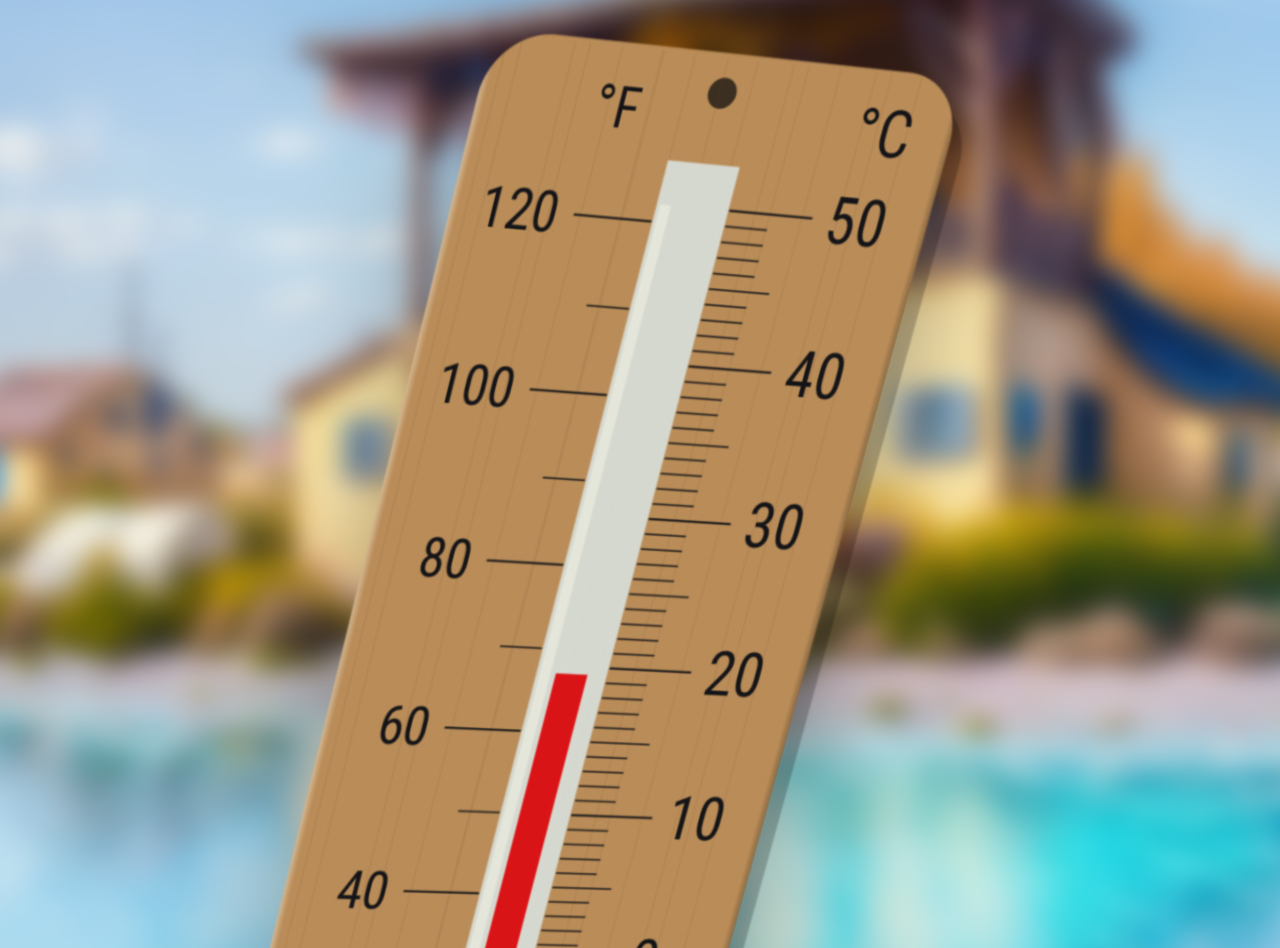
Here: 19.5 °C
